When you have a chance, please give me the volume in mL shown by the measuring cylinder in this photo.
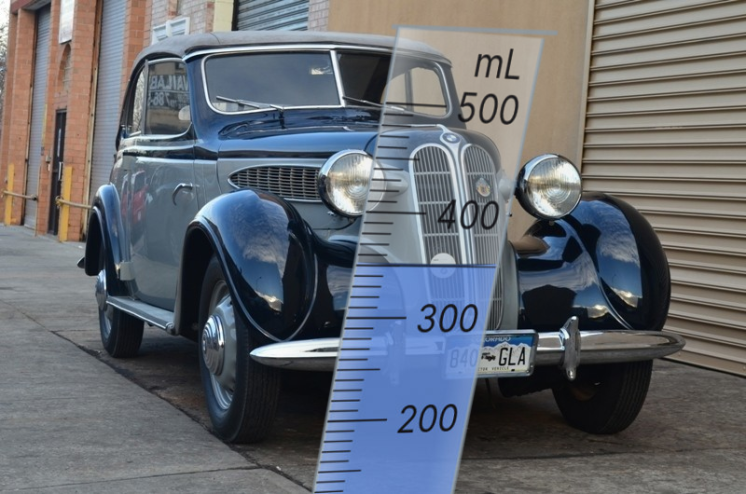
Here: 350 mL
